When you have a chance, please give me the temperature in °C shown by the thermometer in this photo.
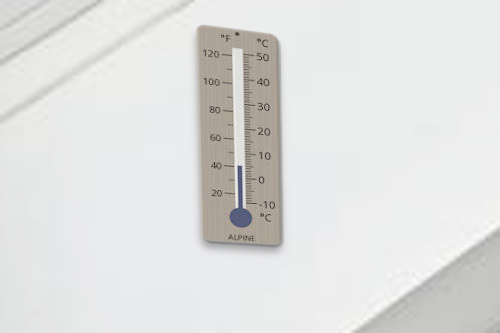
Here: 5 °C
